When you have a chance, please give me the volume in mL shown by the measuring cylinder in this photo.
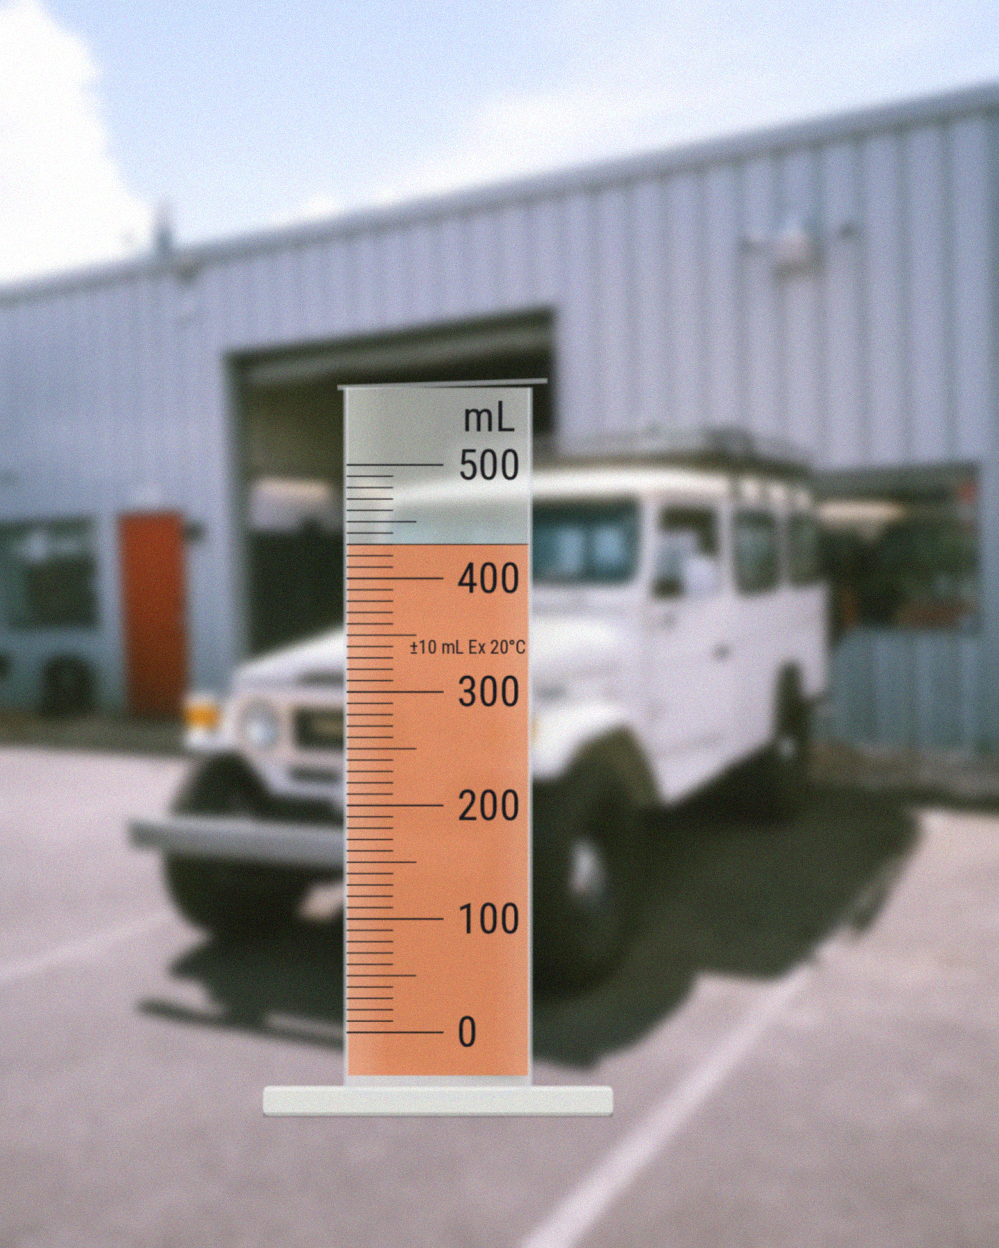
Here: 430 mL
